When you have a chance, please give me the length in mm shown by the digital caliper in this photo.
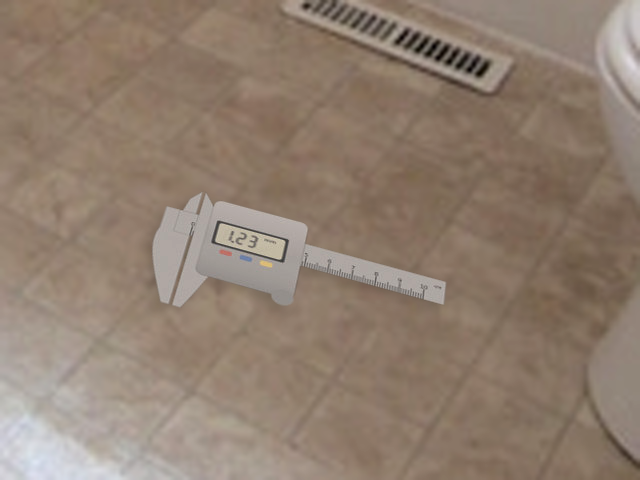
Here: 1.23 mm
